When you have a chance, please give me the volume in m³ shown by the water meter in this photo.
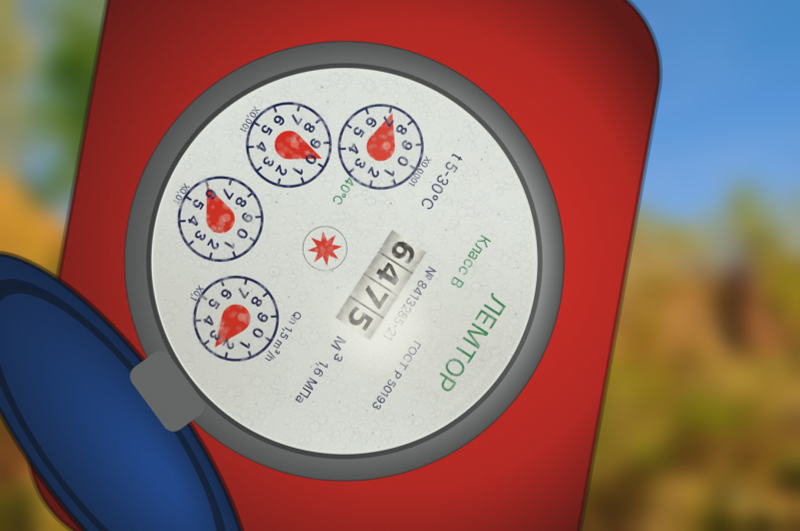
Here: 6475.2597 m³
